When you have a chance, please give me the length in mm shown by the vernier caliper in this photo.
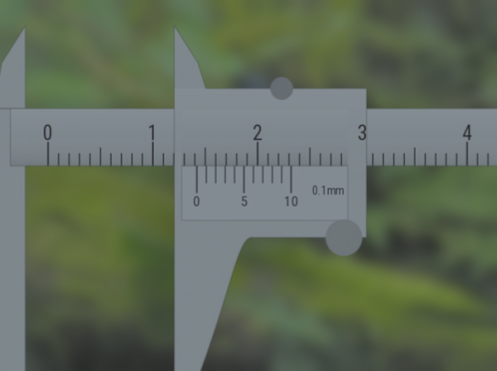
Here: 14.2 mm
